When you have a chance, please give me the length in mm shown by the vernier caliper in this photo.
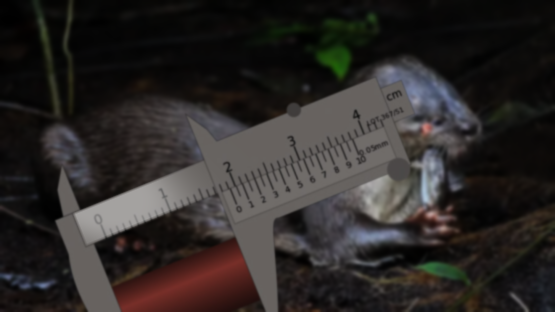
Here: 19.2 mm
